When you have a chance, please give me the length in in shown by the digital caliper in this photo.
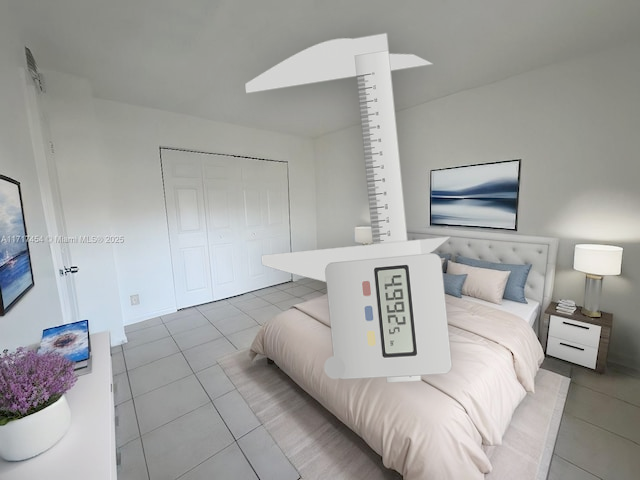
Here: 4.9925 in
